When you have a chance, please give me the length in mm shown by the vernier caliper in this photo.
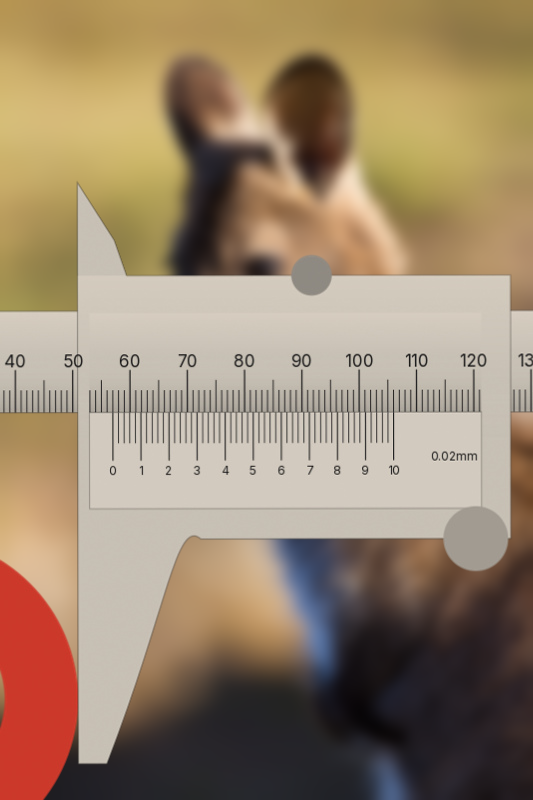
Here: 57.0 mm
